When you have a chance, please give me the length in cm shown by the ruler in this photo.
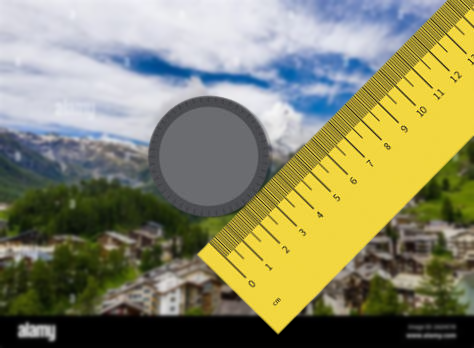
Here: 5 cm
